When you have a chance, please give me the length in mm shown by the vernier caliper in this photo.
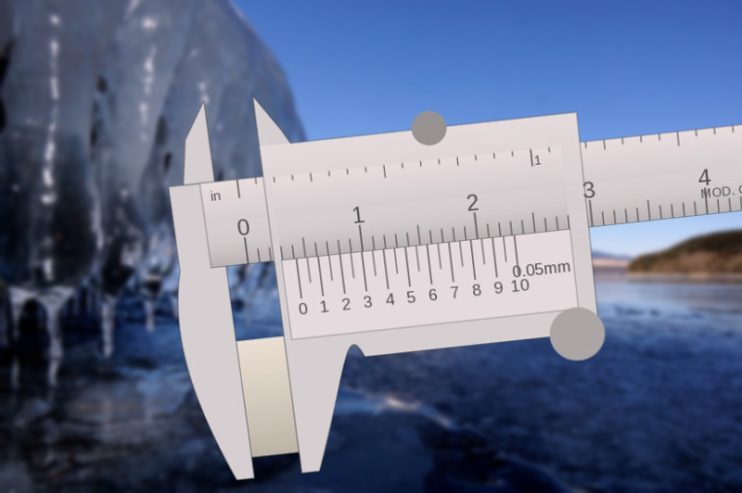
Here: 4.2 mm
